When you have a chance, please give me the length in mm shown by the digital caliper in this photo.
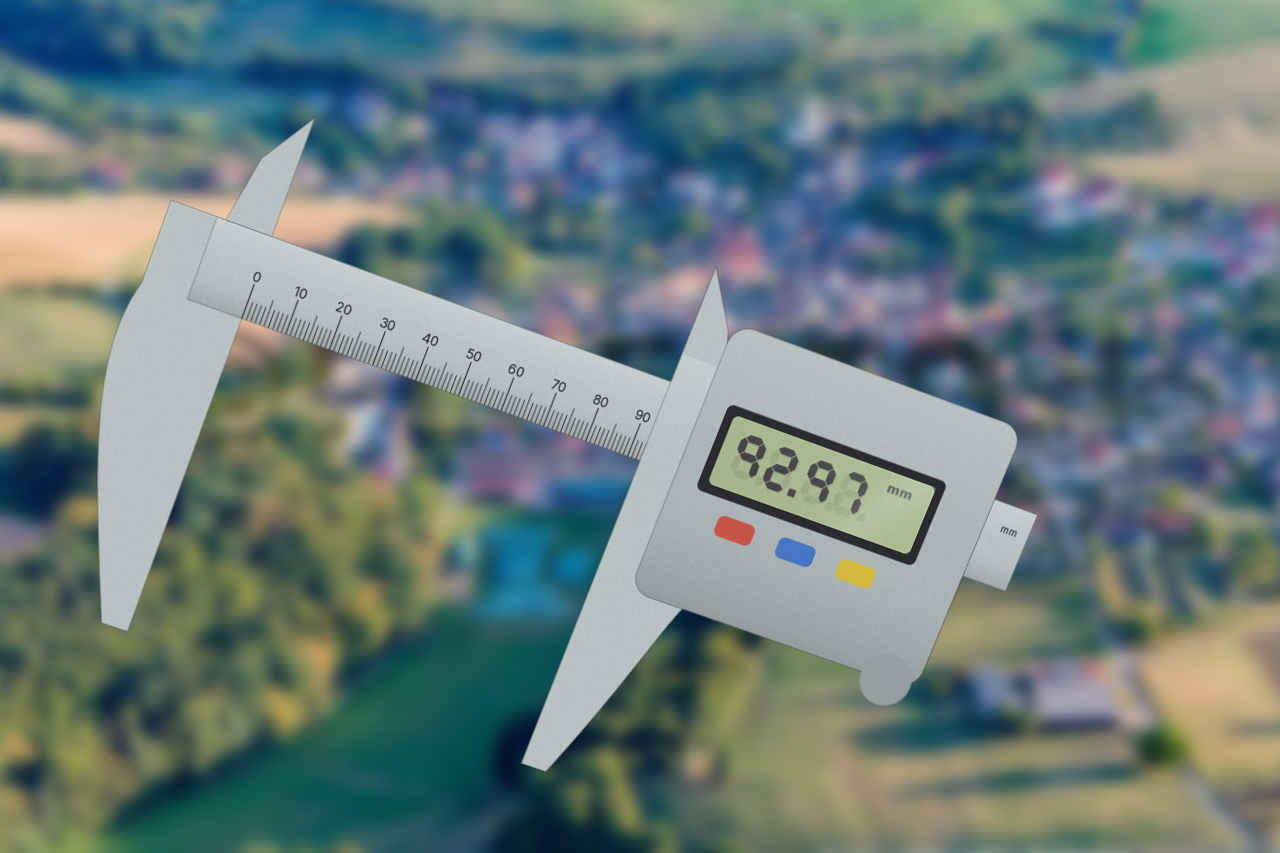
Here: 92.97 mm
